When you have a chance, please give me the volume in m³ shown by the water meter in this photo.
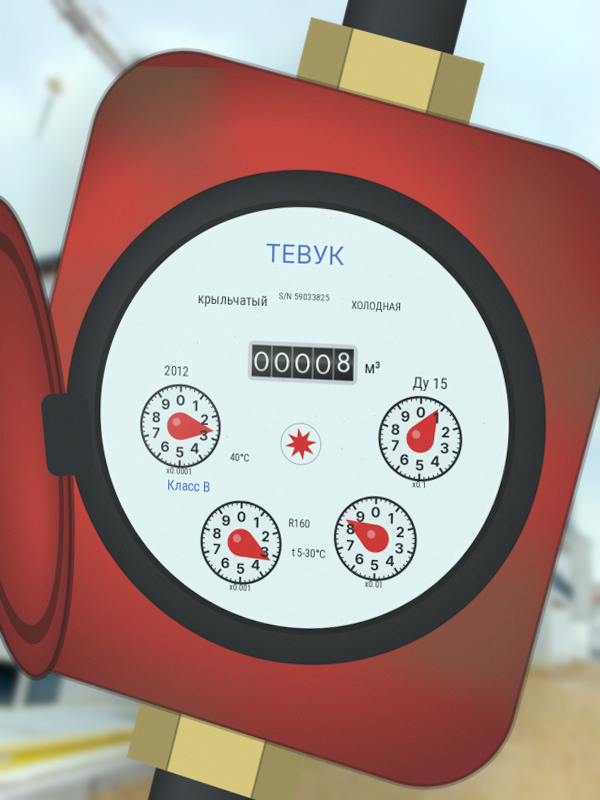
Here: 8.0832 m³
